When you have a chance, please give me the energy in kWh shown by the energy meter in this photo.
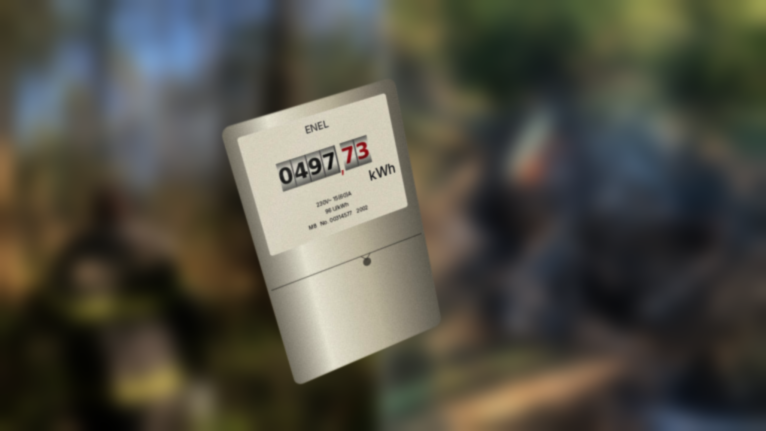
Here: 497.73 kWh
